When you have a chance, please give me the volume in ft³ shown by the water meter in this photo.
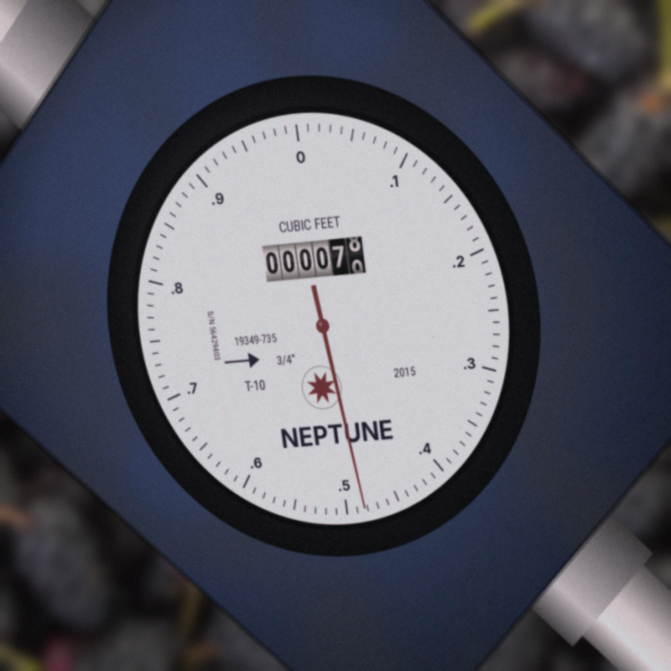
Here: 78.48 ft³
